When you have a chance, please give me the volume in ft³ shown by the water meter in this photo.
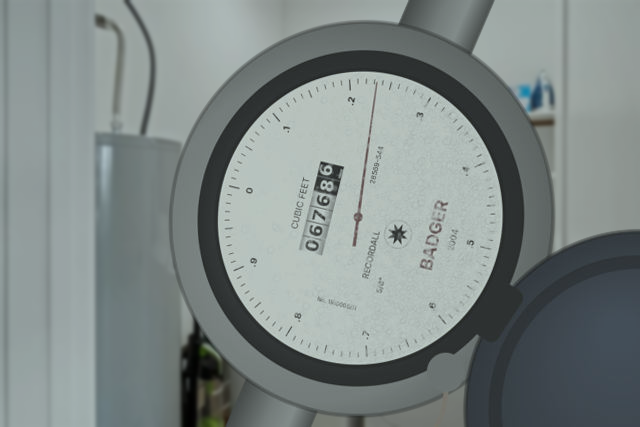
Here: 67686.23 ft³
